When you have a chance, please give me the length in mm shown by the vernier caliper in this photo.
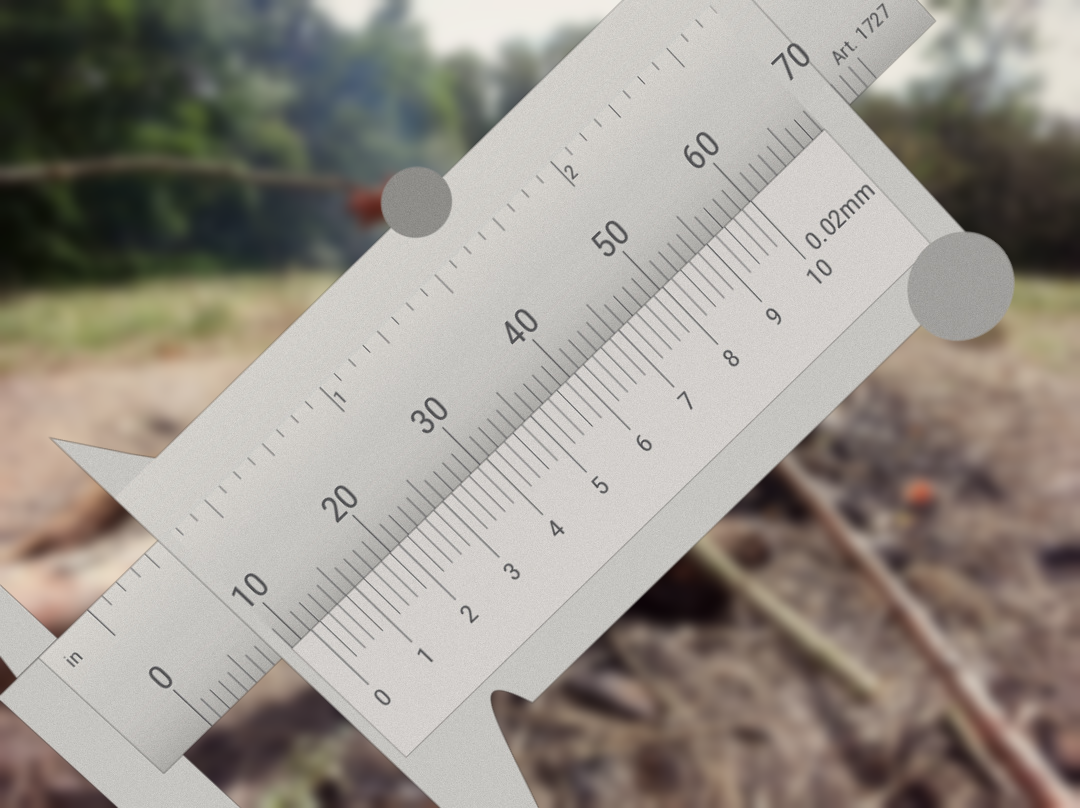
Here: 11.1 mm
